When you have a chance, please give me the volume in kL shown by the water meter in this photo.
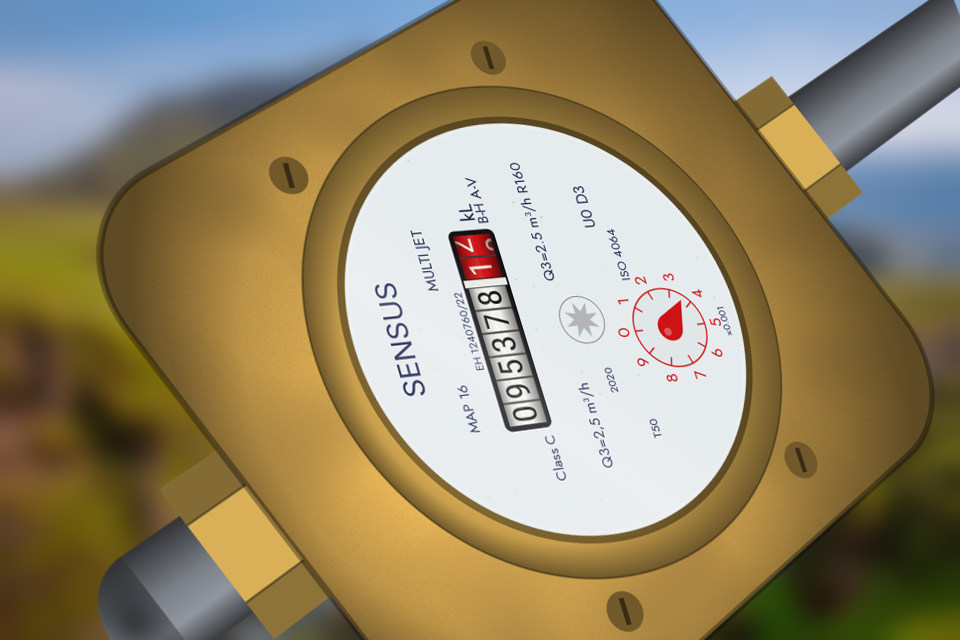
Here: 95378.123 kL
